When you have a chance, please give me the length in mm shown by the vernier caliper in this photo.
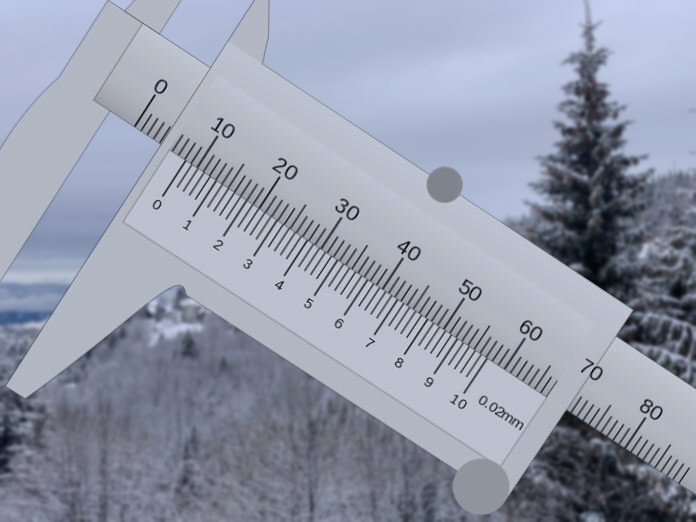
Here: 8.2 mm
